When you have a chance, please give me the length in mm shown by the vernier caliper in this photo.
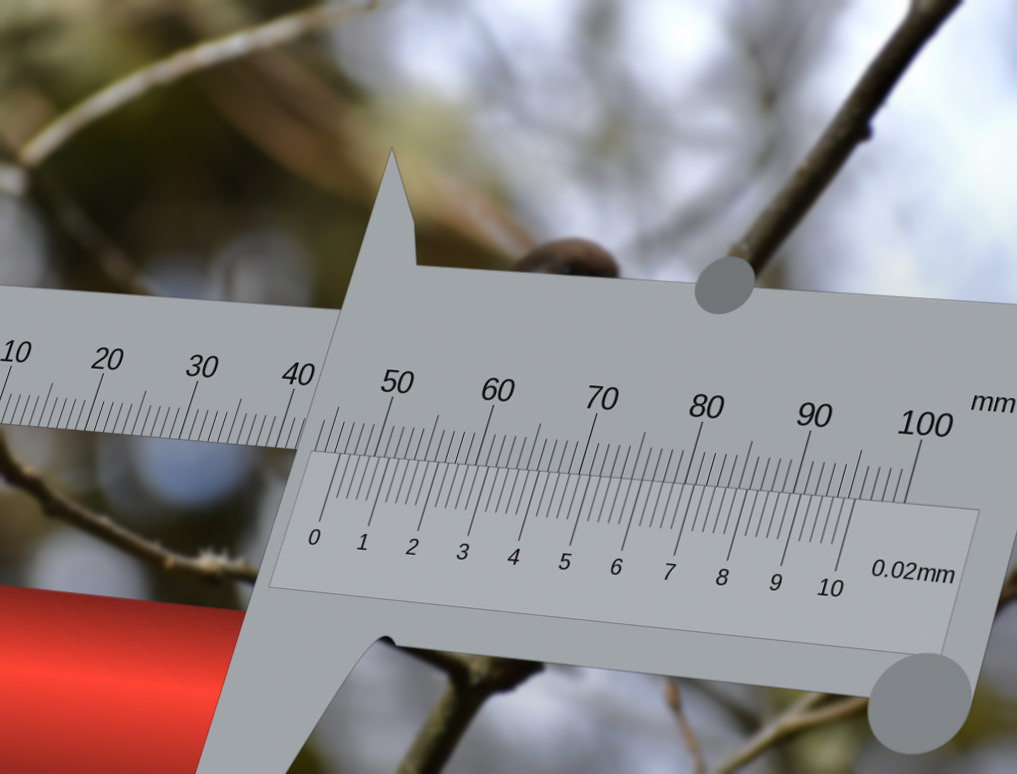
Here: 46.6 mm
